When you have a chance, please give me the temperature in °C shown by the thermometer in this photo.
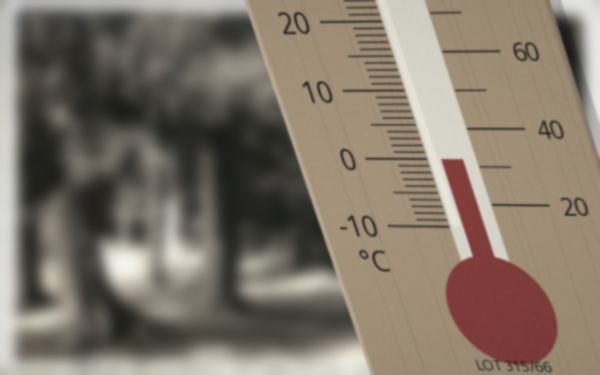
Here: 0 °C
